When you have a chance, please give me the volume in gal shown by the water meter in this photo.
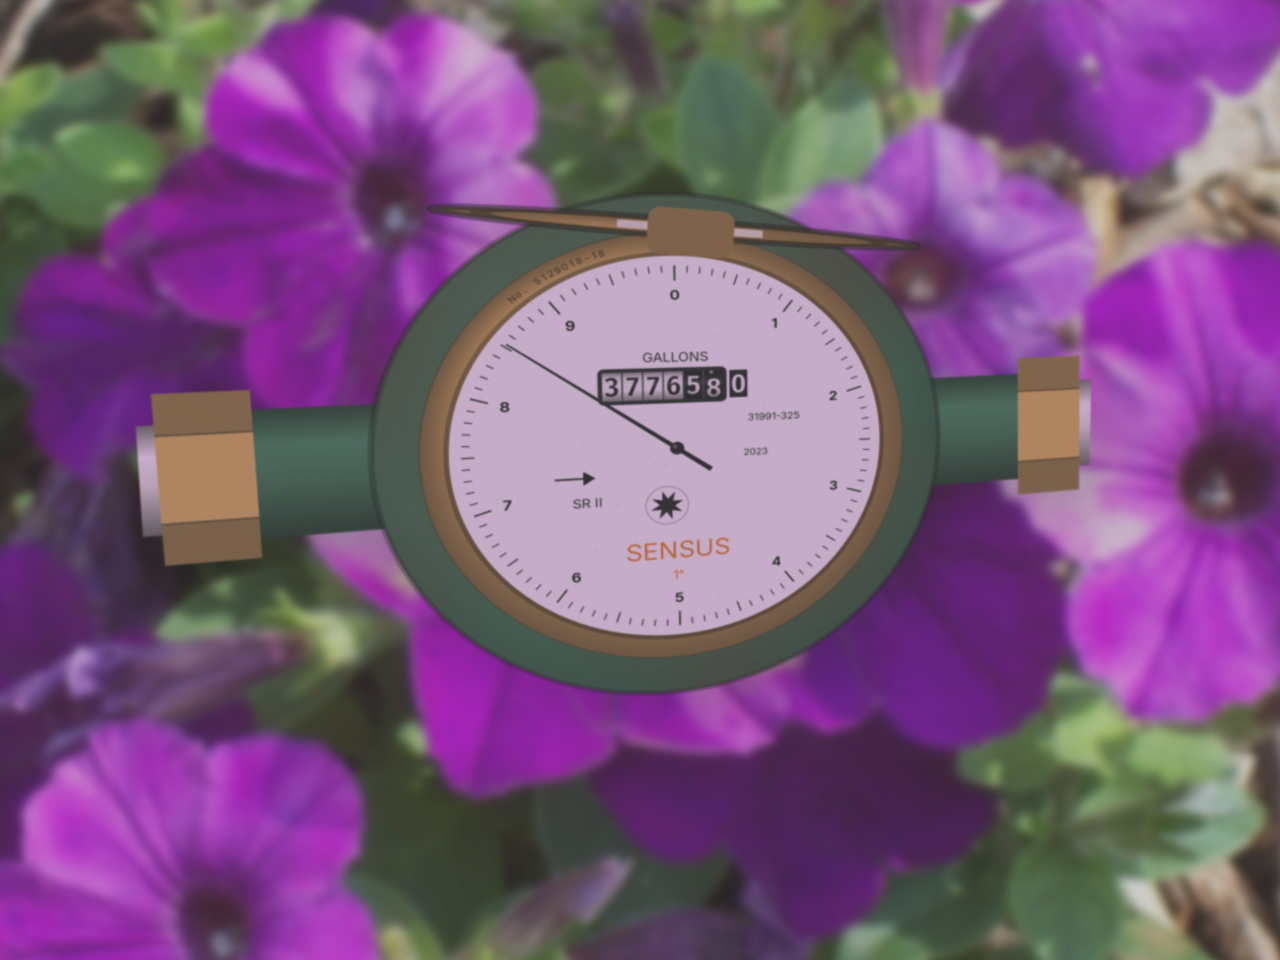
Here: 3776578.5 gal
